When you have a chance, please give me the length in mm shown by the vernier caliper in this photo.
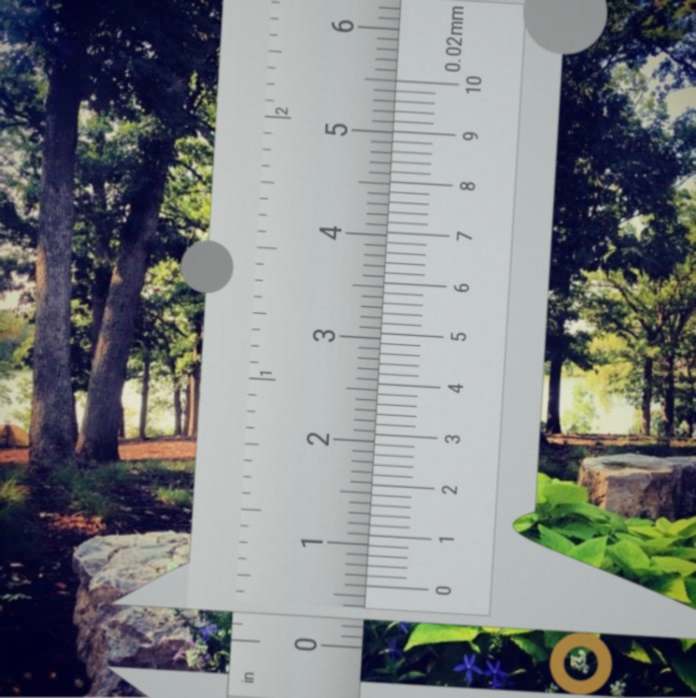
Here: 6.0 mm
